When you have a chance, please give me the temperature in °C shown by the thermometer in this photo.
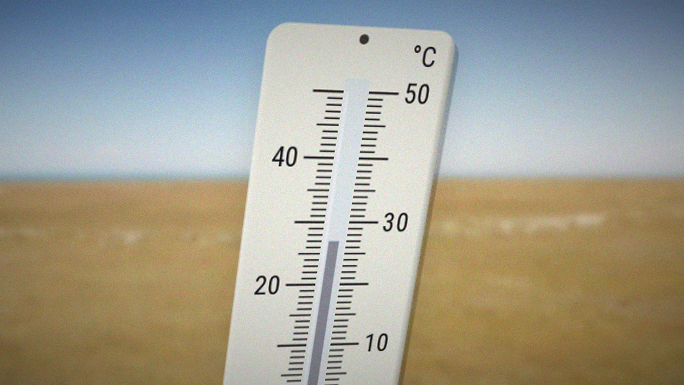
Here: 27 °C
